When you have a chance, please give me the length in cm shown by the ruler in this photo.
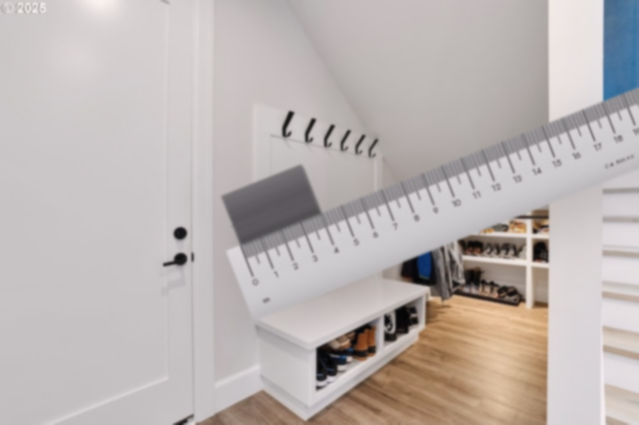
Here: 4 cm
